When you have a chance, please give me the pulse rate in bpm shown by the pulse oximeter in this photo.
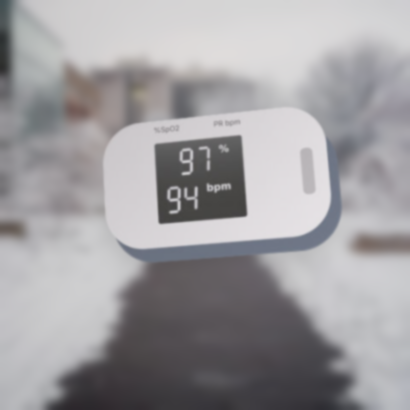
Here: 94 bpm
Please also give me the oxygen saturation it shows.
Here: 97 %
